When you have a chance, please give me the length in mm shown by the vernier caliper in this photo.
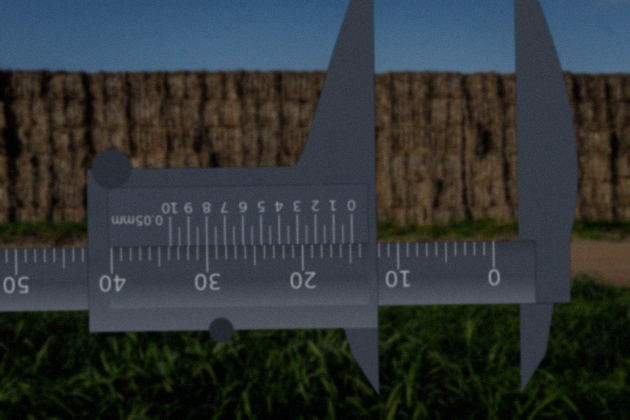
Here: 14.8 mm
